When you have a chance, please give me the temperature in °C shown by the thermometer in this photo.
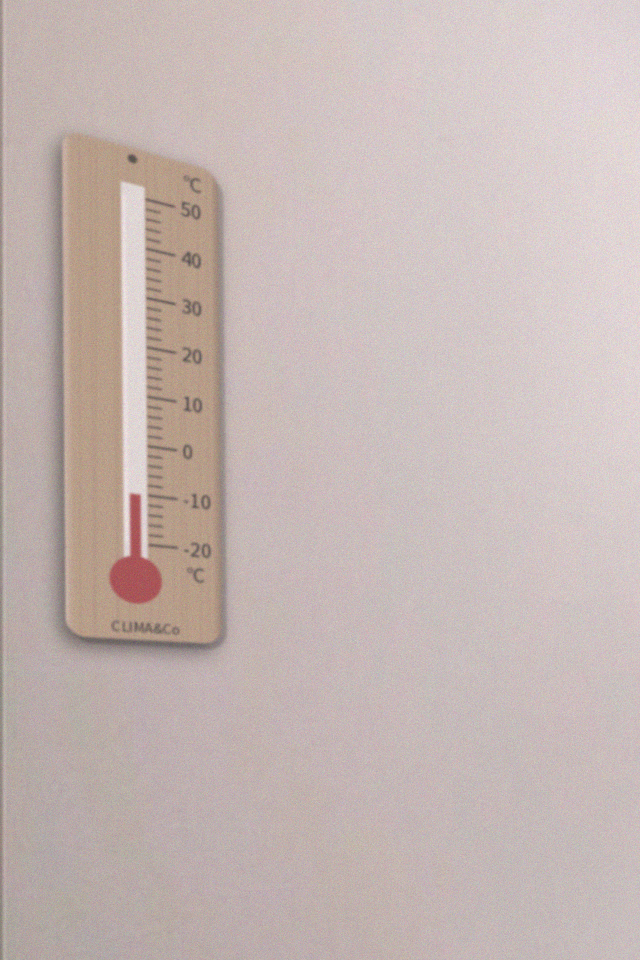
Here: -10 °C
